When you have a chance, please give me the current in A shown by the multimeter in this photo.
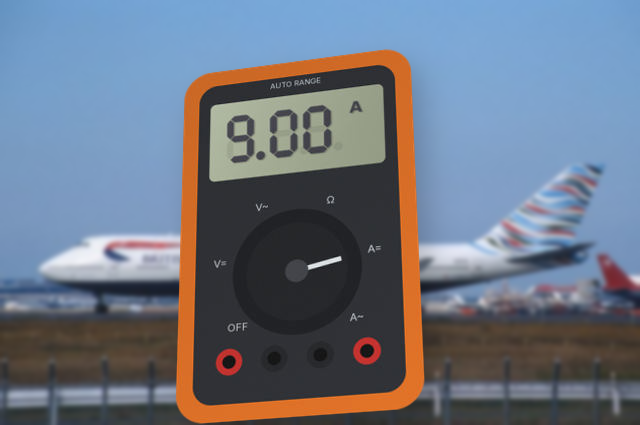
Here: 9.00 A
